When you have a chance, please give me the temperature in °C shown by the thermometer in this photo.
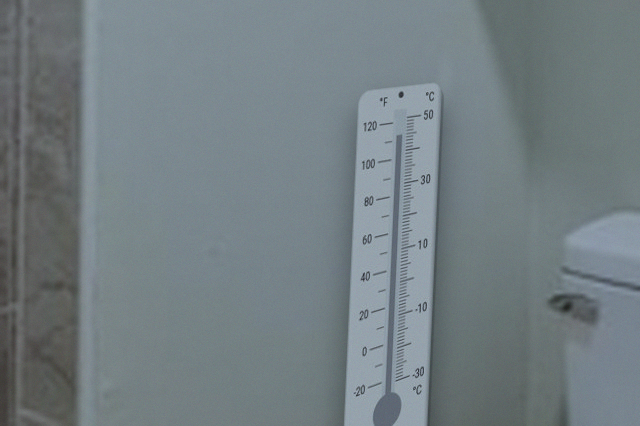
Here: 45 °C
